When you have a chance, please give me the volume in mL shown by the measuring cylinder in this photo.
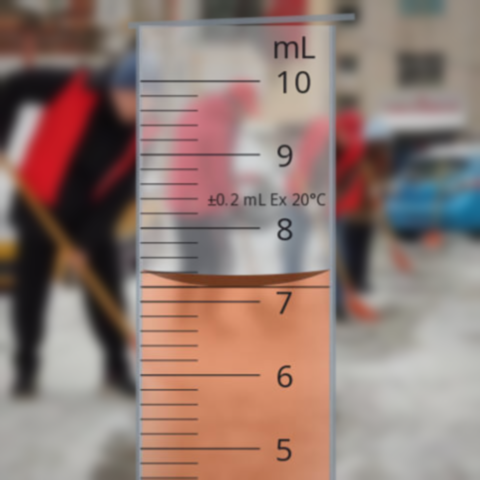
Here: 7.2 mL
